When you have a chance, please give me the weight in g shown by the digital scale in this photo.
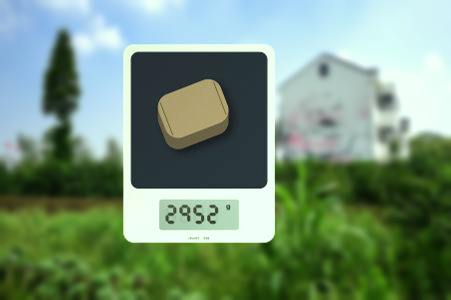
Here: 2952 g
